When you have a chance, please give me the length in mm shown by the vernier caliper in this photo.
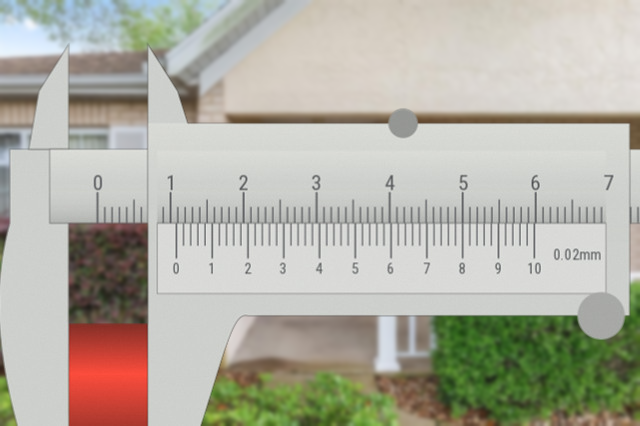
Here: 10.8 mm
